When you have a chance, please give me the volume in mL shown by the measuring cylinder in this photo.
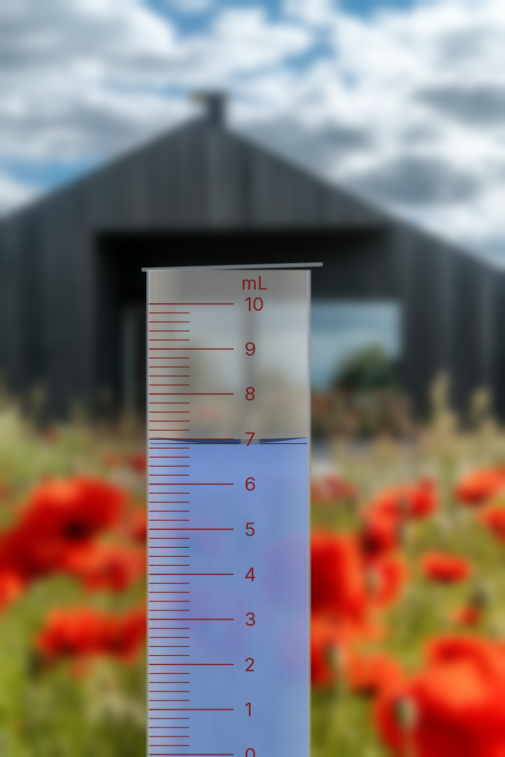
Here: 6.9 mL
